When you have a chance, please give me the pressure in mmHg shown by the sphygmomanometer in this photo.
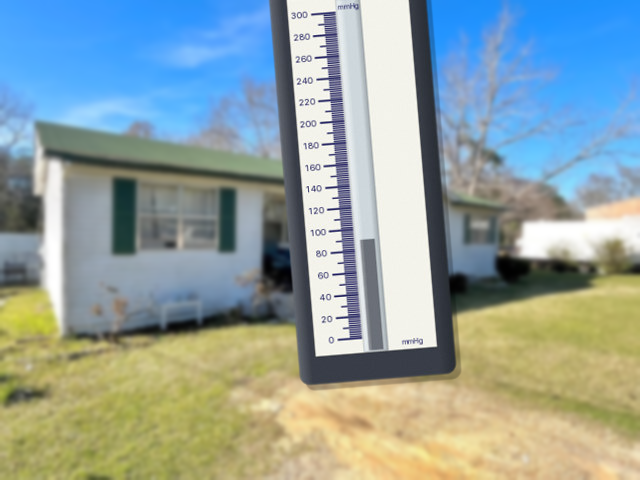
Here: 90 mmHg
